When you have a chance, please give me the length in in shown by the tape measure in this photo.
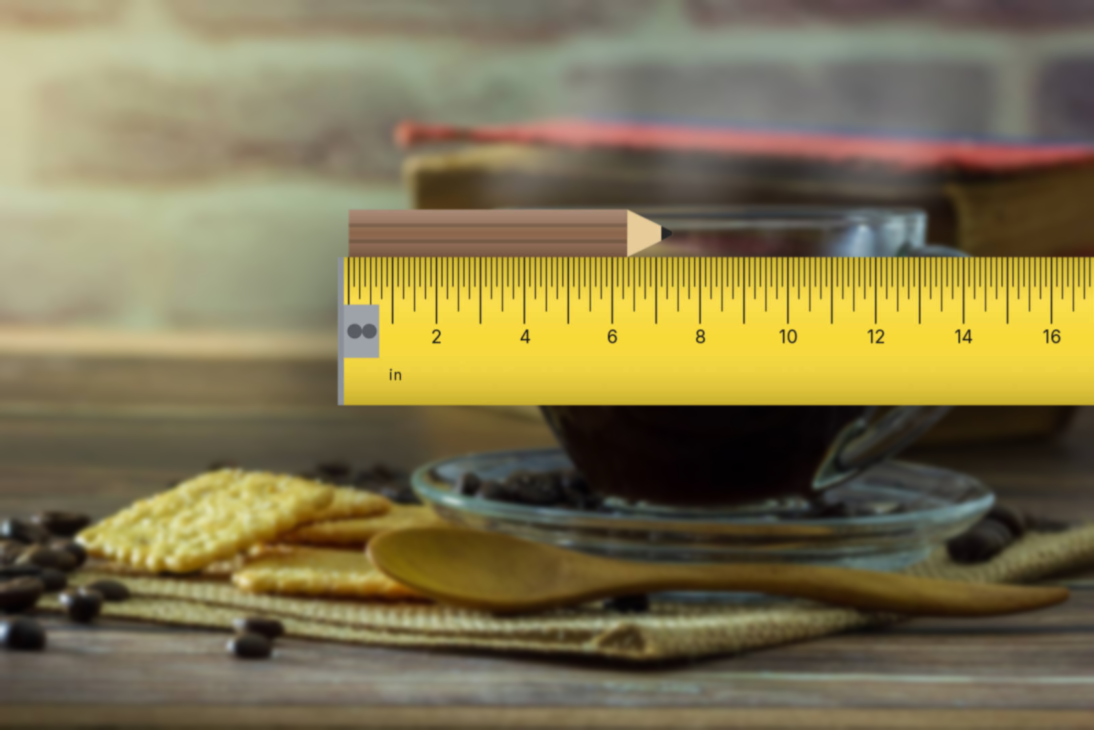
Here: 7.375 in
